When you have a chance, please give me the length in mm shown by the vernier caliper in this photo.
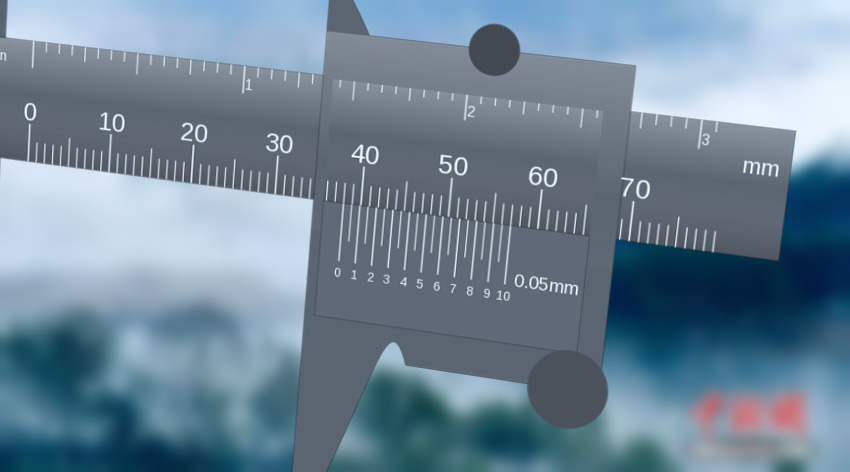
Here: 38.0 mm
